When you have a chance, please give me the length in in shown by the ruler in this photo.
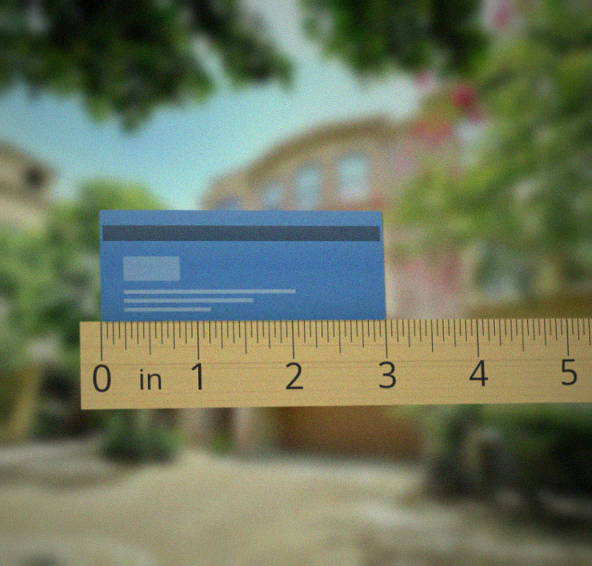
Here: 3 in
